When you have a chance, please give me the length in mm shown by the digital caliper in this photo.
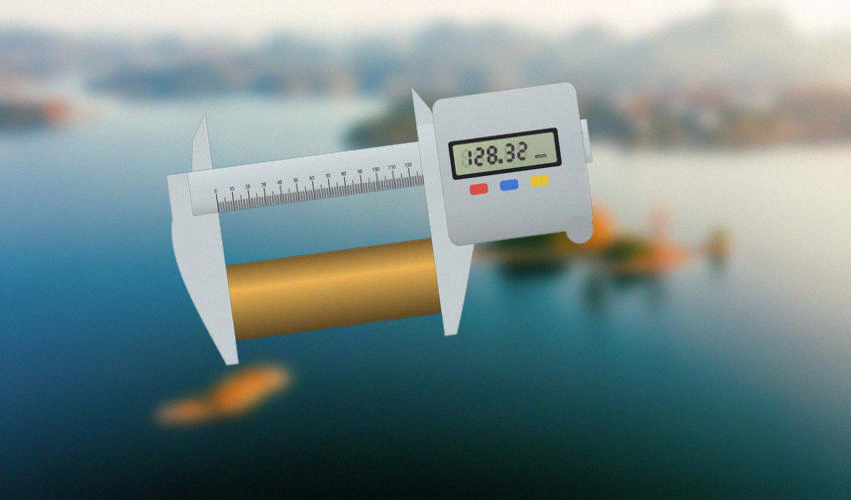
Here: 128.32 mm
